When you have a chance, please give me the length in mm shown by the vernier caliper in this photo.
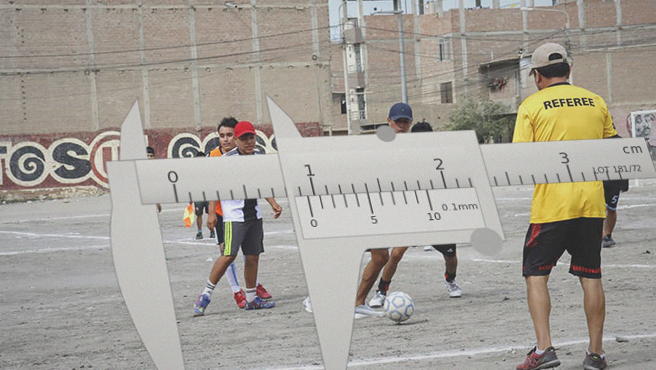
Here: 9.5 mm
